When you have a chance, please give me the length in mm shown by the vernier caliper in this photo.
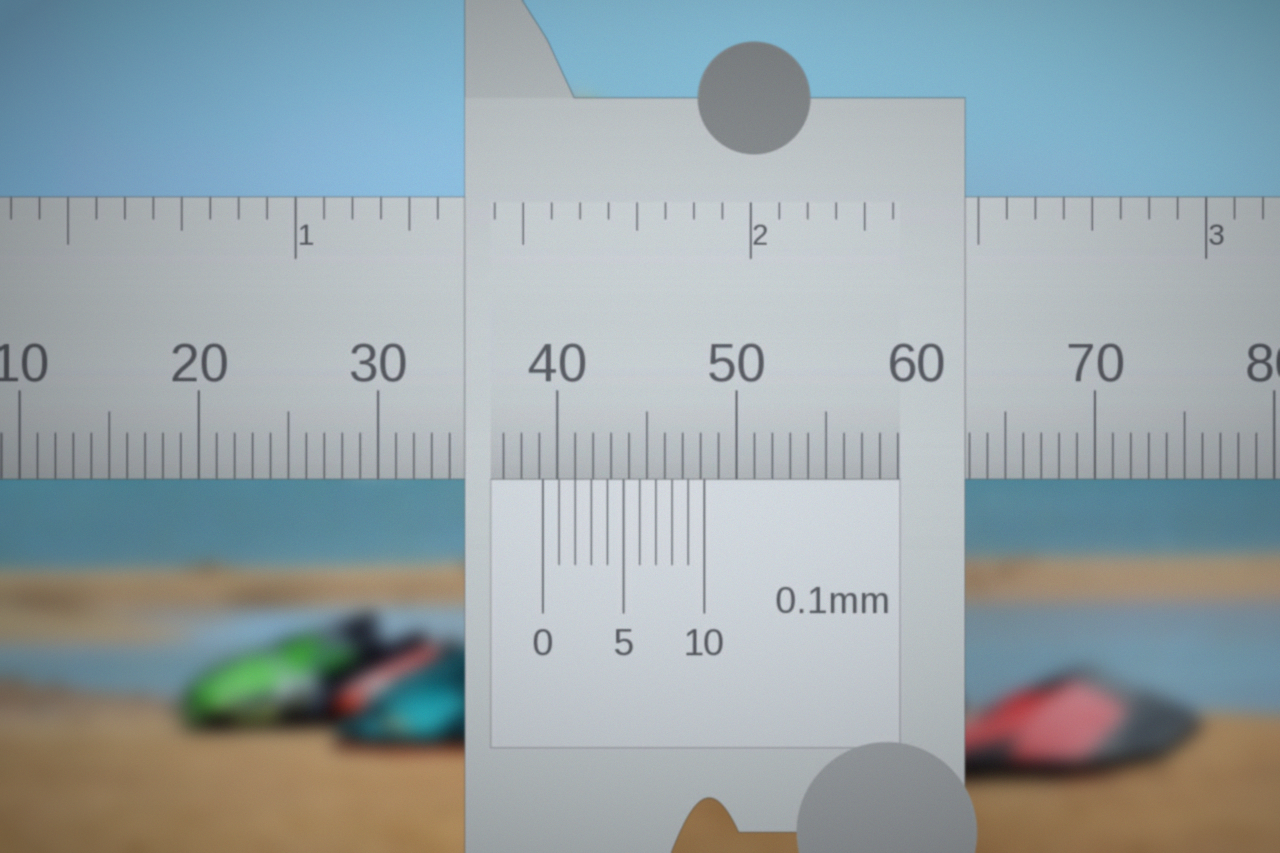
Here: 39.2 mm
